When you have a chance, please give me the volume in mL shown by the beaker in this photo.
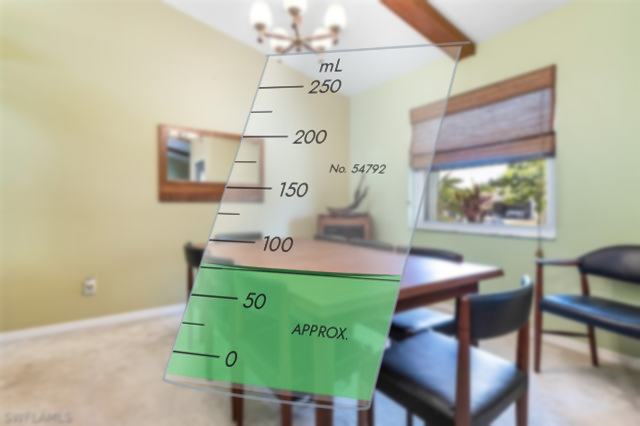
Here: 75 mL
